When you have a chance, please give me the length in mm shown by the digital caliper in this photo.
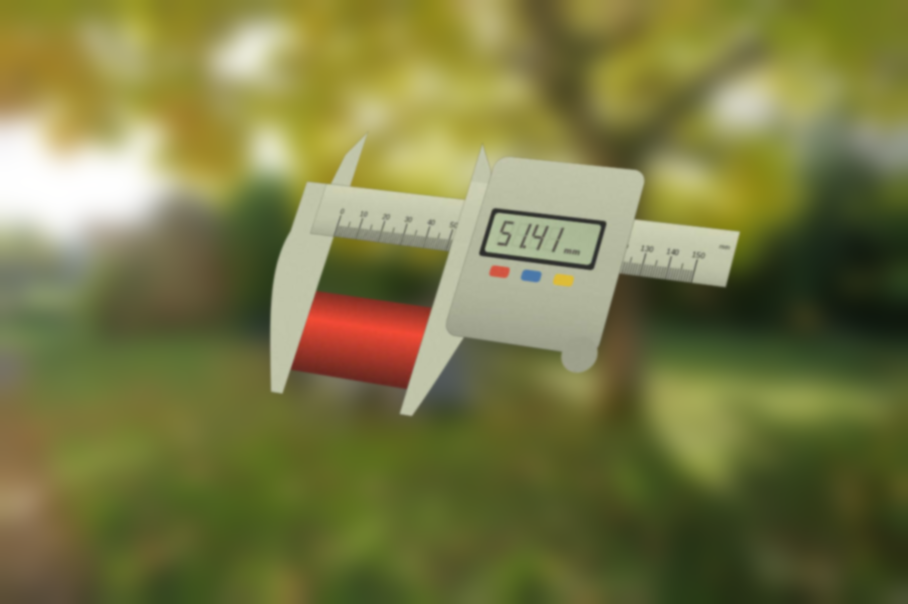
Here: 51.41 mm
